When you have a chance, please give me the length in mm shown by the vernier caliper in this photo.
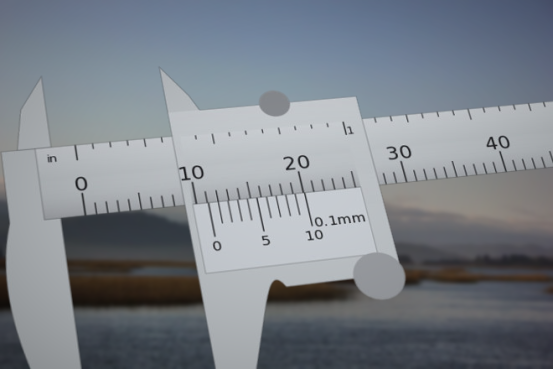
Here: 11.1 mm
